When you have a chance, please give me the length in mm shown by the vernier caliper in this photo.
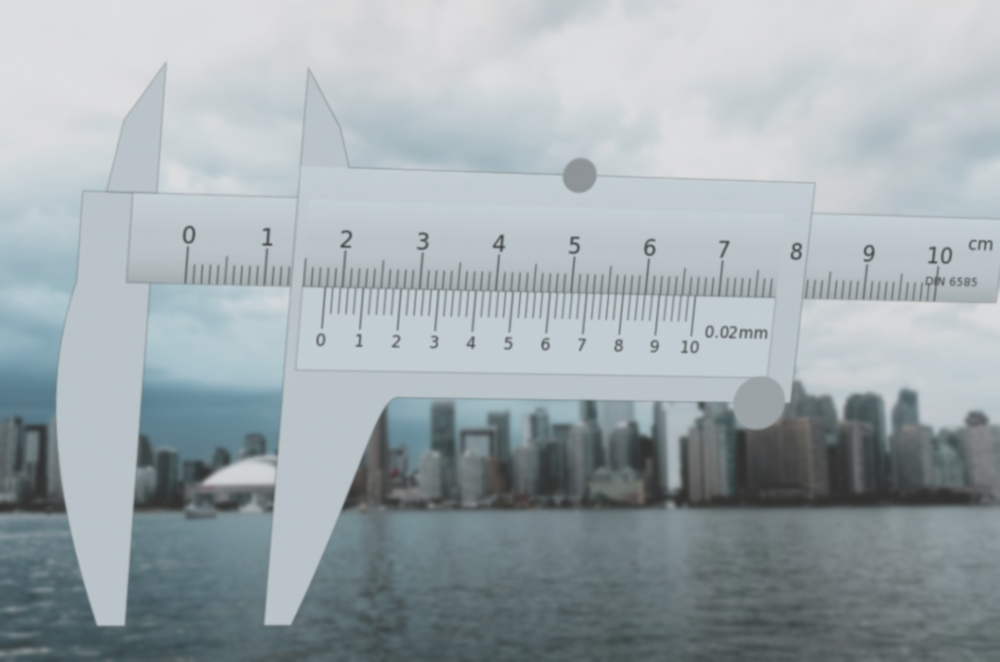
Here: 17.8 mm
